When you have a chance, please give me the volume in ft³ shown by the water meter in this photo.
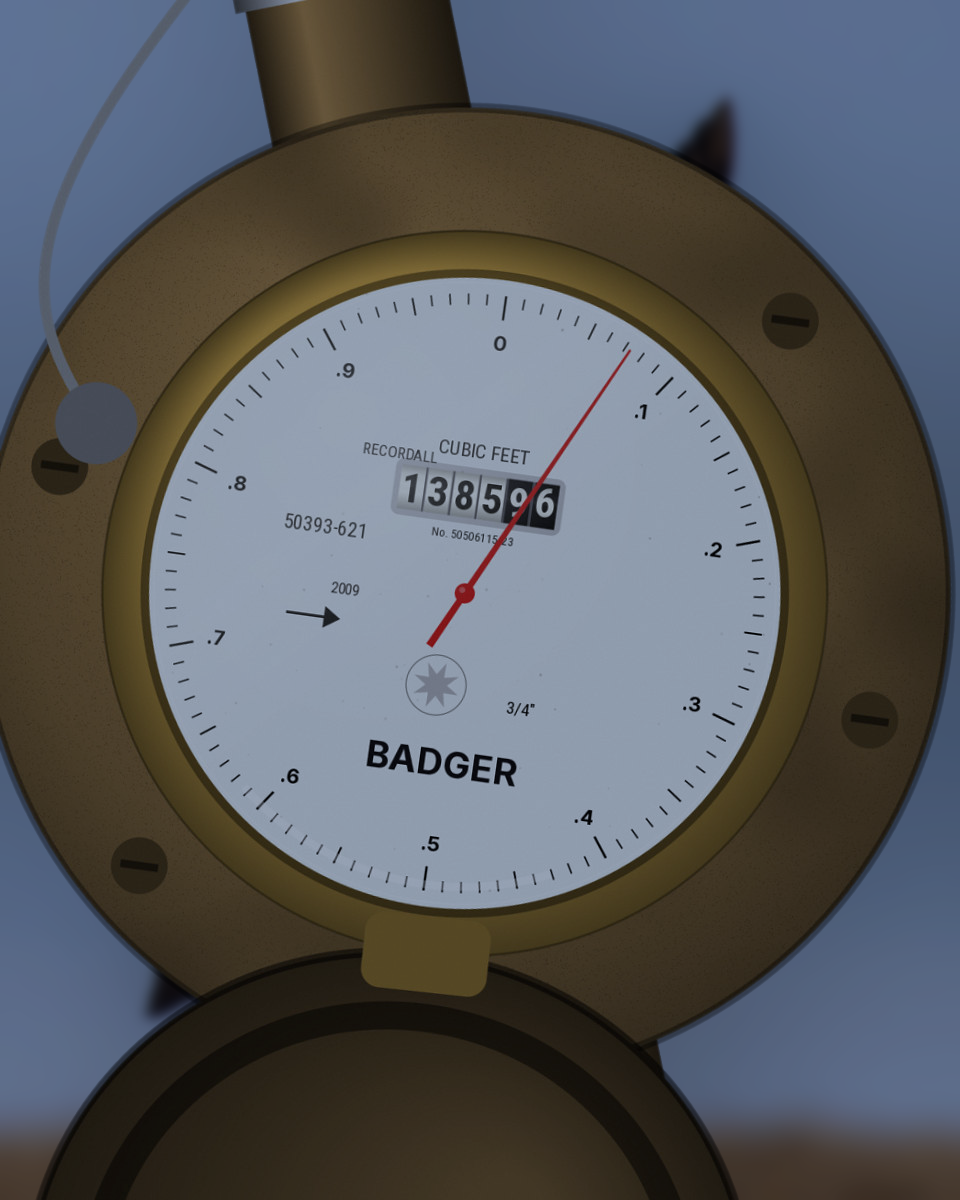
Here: 138596.07 ft³
